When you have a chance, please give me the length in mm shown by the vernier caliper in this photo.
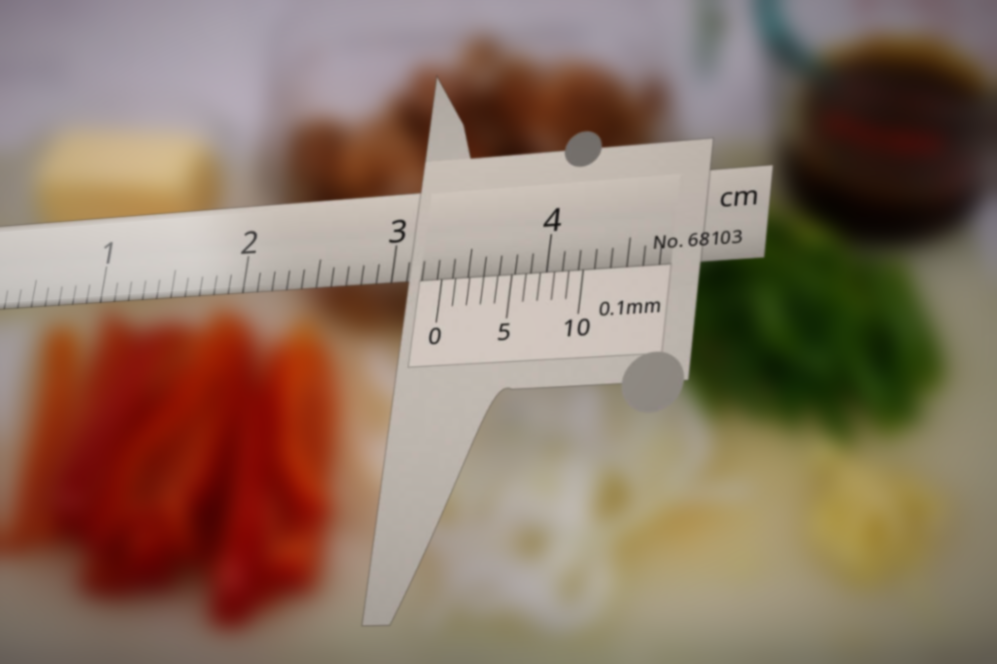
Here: 33.3 mm
